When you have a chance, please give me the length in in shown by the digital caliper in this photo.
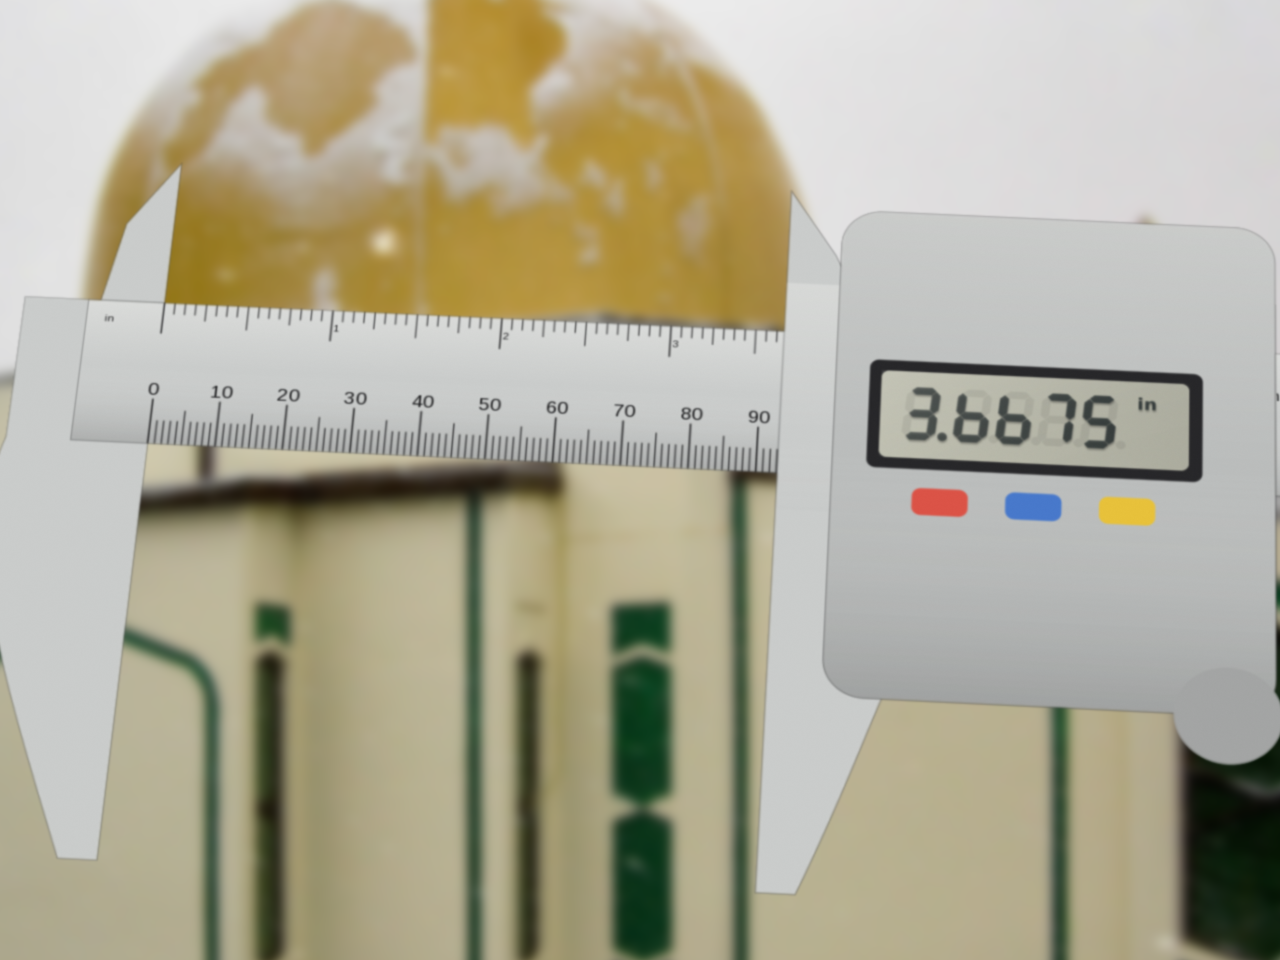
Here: 3.6675 in
